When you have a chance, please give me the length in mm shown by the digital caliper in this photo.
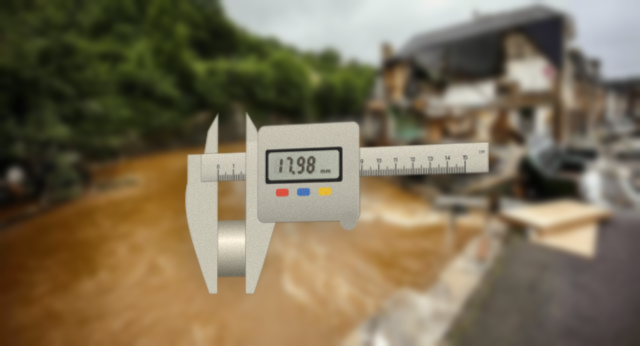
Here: 17.98 mm
